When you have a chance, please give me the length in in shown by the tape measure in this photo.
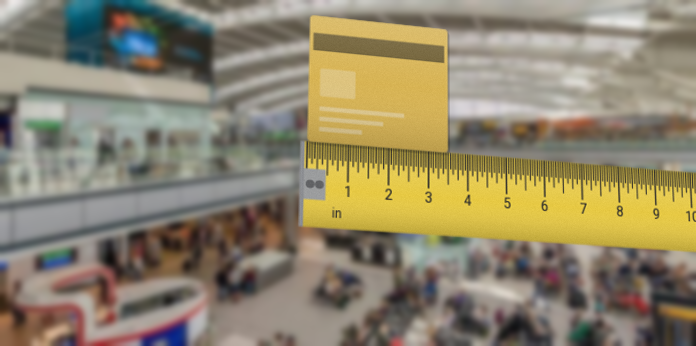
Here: 3.5 in
